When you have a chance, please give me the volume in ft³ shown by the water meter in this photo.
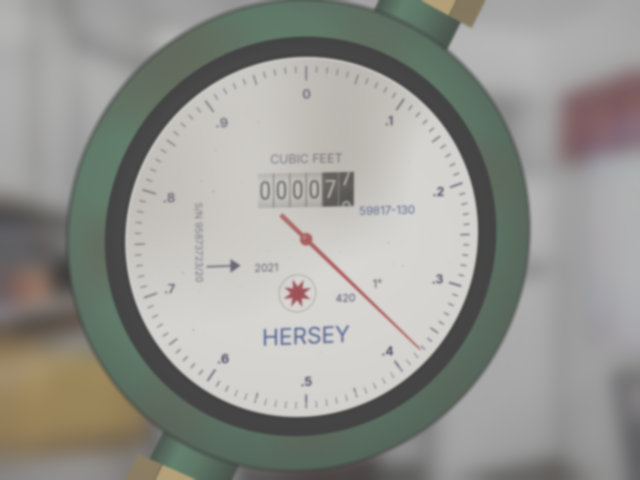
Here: 77.37 ft³
